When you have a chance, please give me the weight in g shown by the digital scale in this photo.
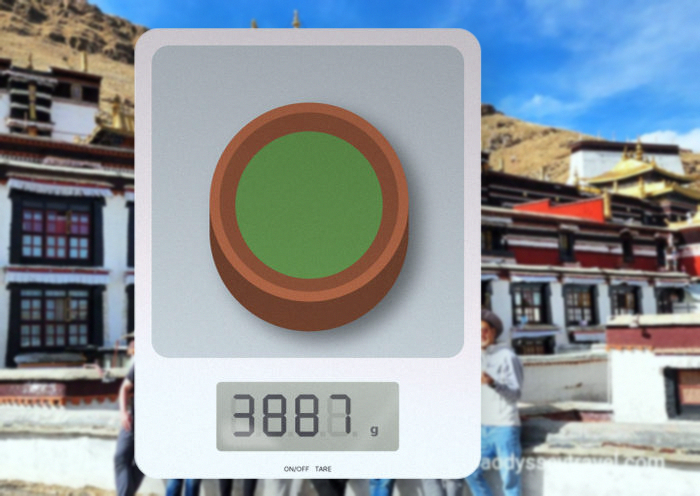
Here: 3887 g
